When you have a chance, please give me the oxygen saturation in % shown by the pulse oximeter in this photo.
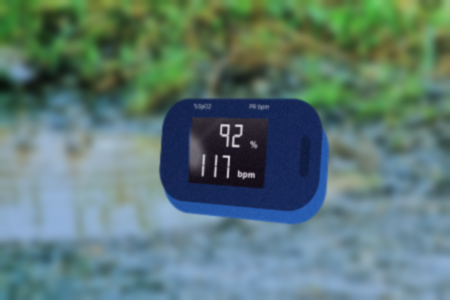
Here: 92 %
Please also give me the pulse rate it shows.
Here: 117 bpm
